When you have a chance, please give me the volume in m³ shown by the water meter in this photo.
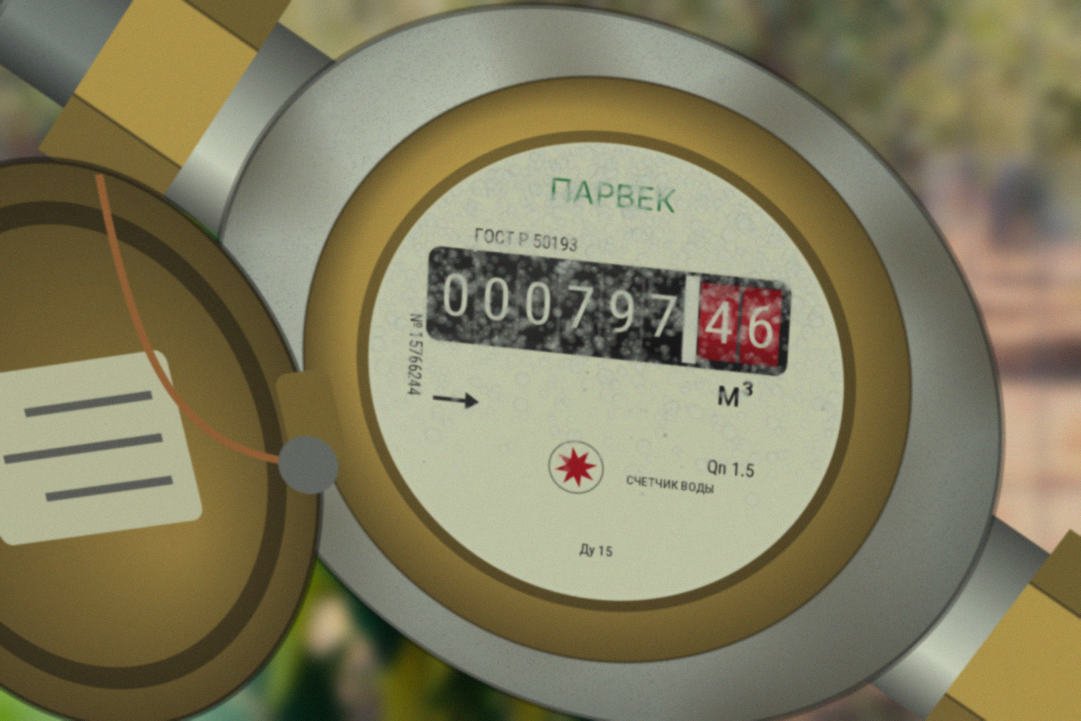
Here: 797.46 m³
